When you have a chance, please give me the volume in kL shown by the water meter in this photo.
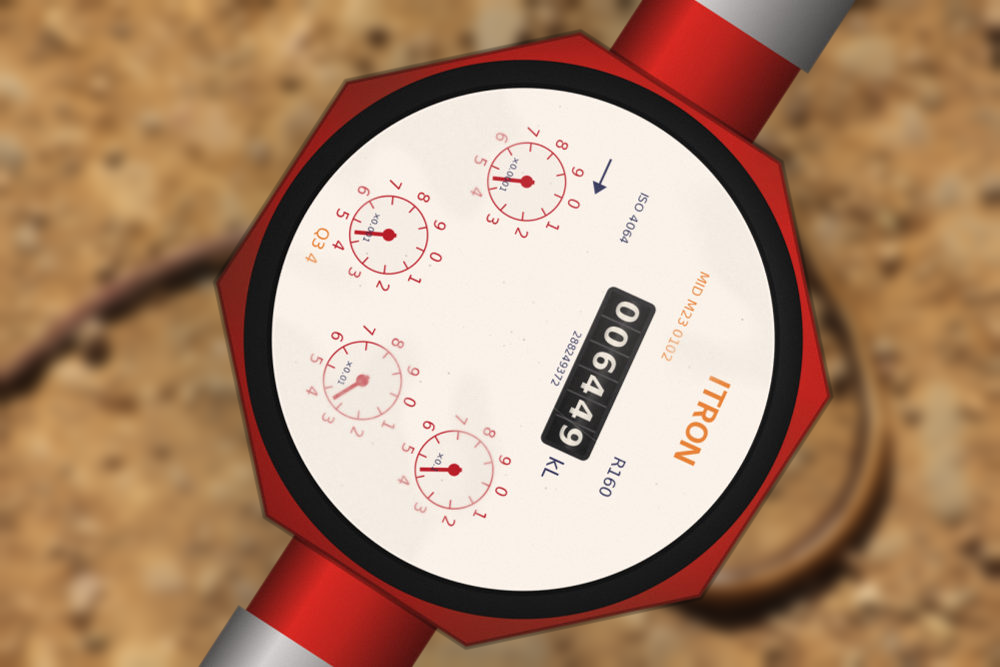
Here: 6449.4344 kL
